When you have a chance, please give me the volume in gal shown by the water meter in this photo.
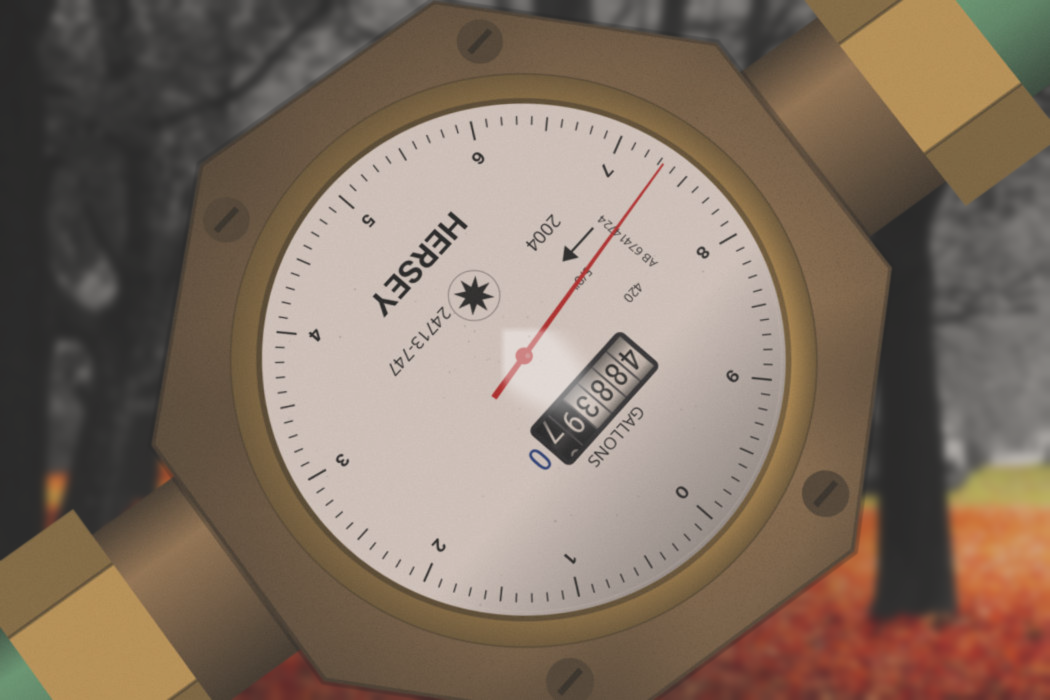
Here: 4883967.3 gal
